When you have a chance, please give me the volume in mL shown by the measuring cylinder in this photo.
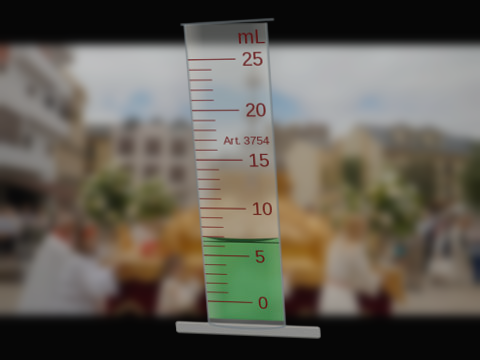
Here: 6.5 mL
